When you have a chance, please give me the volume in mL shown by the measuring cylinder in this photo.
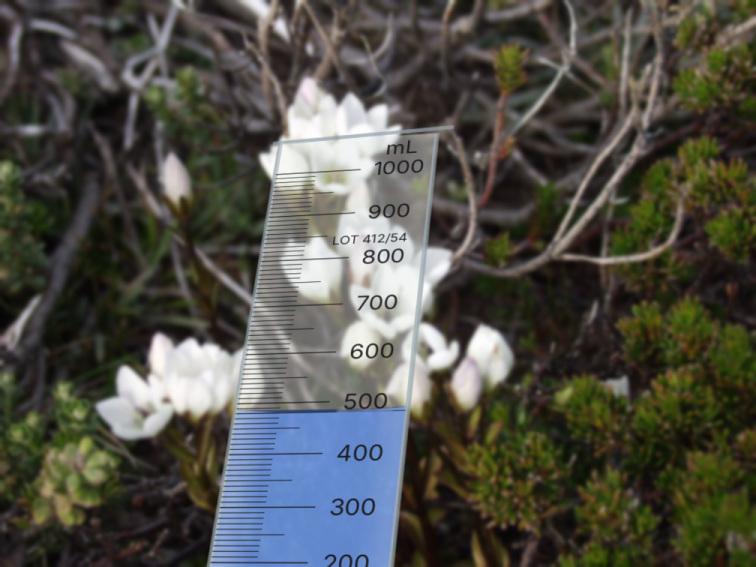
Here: 480 mL
